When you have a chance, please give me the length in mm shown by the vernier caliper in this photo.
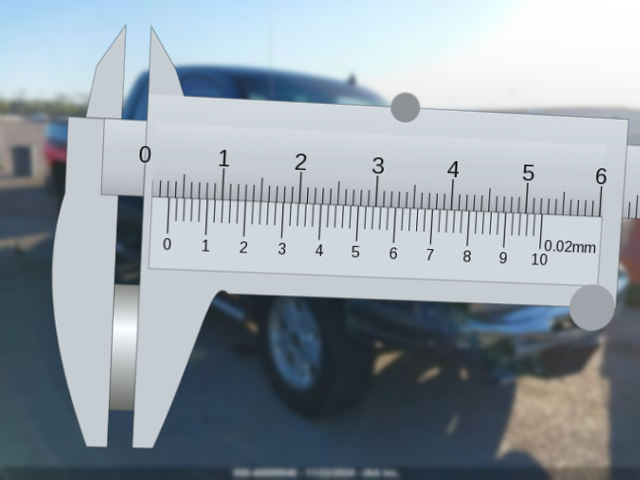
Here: 3.2 mm
